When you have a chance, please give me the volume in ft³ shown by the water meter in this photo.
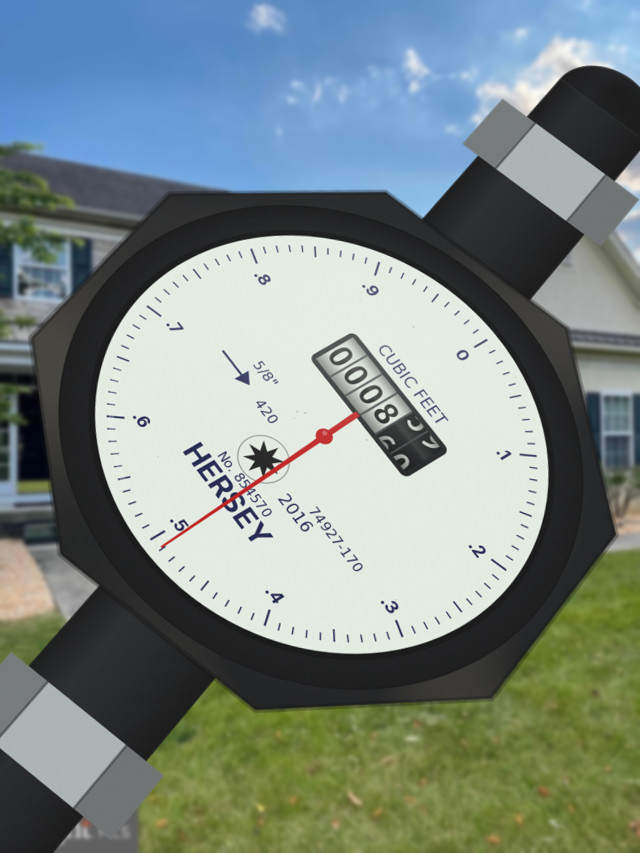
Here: 859.49 ft³
